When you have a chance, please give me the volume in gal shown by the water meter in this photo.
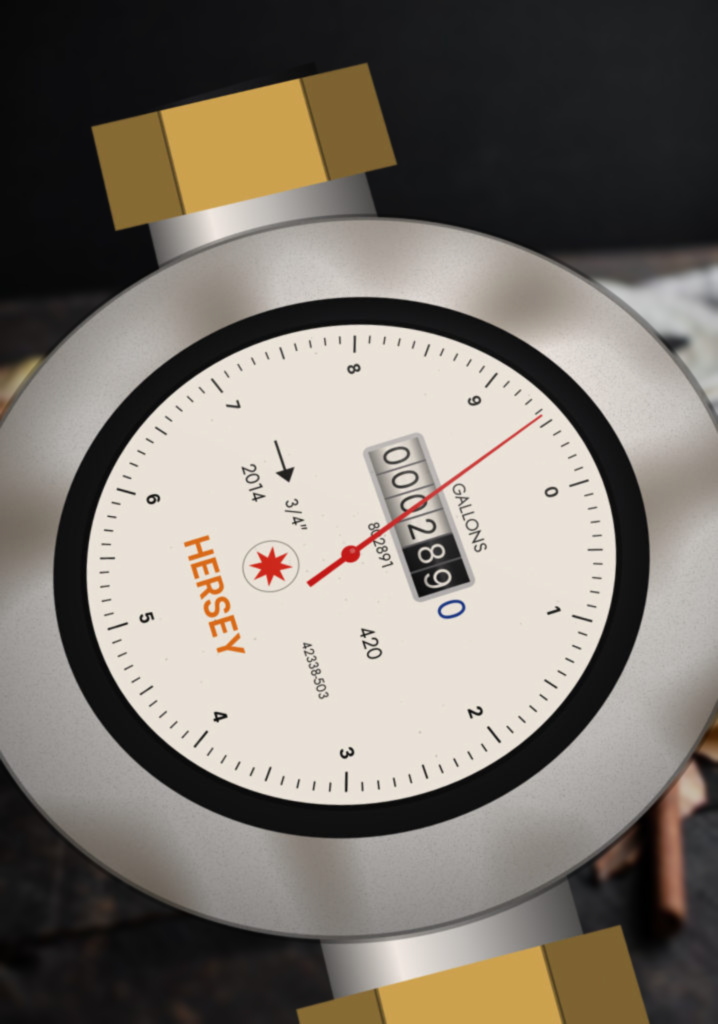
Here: 2889.4 gal
